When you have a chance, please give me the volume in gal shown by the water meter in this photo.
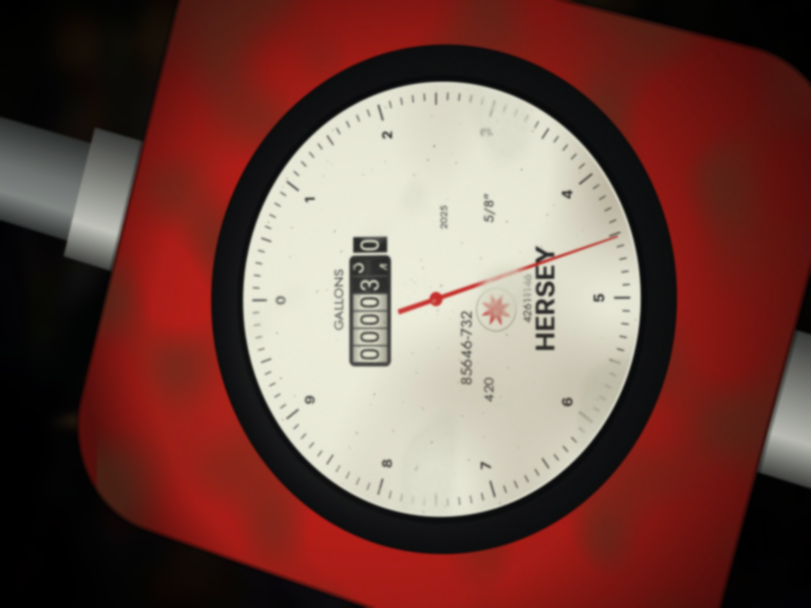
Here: 334.5 gal
